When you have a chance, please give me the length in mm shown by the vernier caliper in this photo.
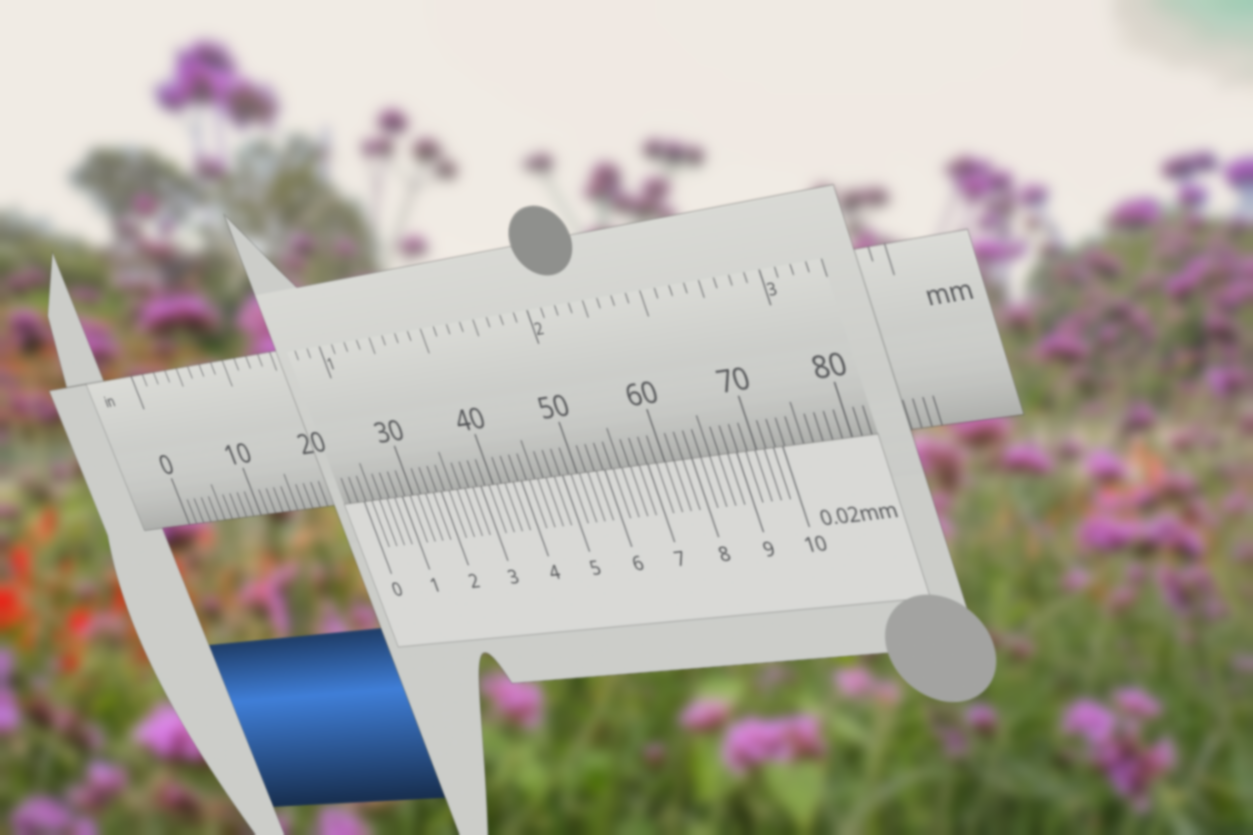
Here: 23.8 mm
